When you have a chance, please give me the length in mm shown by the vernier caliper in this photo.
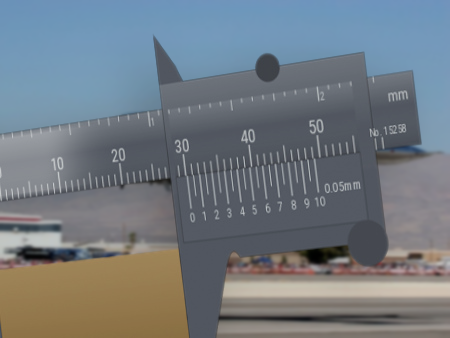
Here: 30.2 mm
